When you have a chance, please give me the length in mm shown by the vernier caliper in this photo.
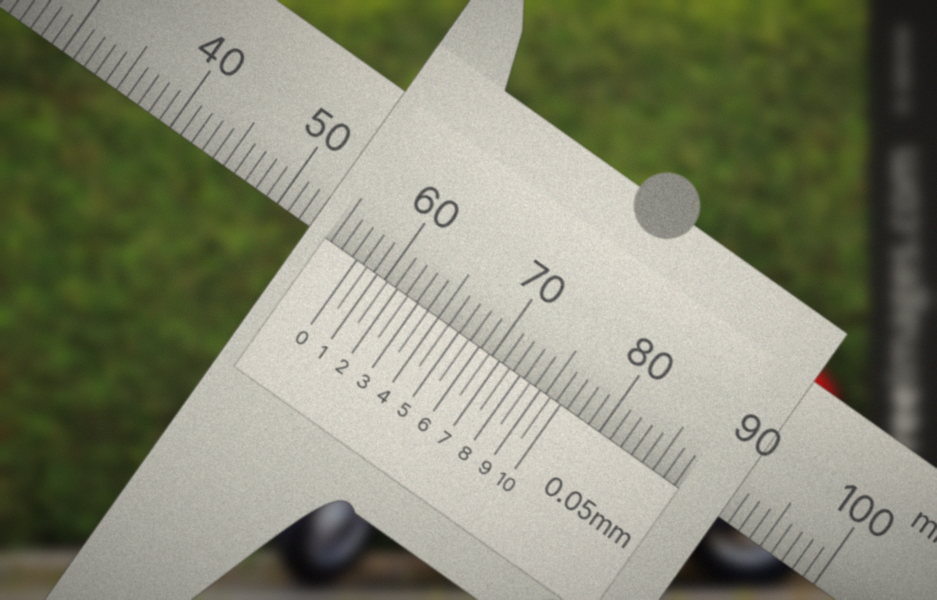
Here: 57.4 mm
